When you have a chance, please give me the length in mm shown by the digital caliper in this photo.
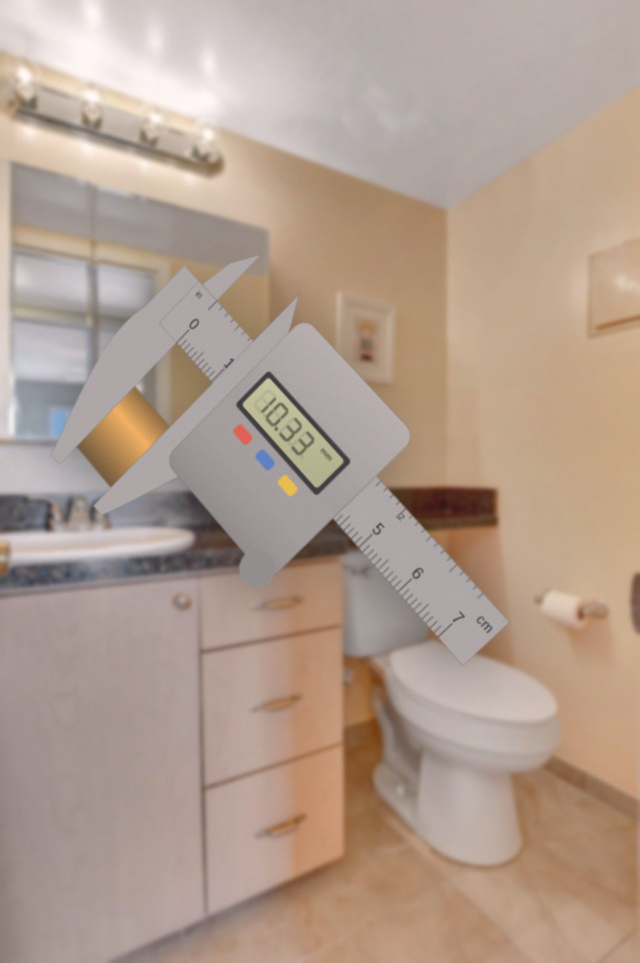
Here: 10.33 mm
